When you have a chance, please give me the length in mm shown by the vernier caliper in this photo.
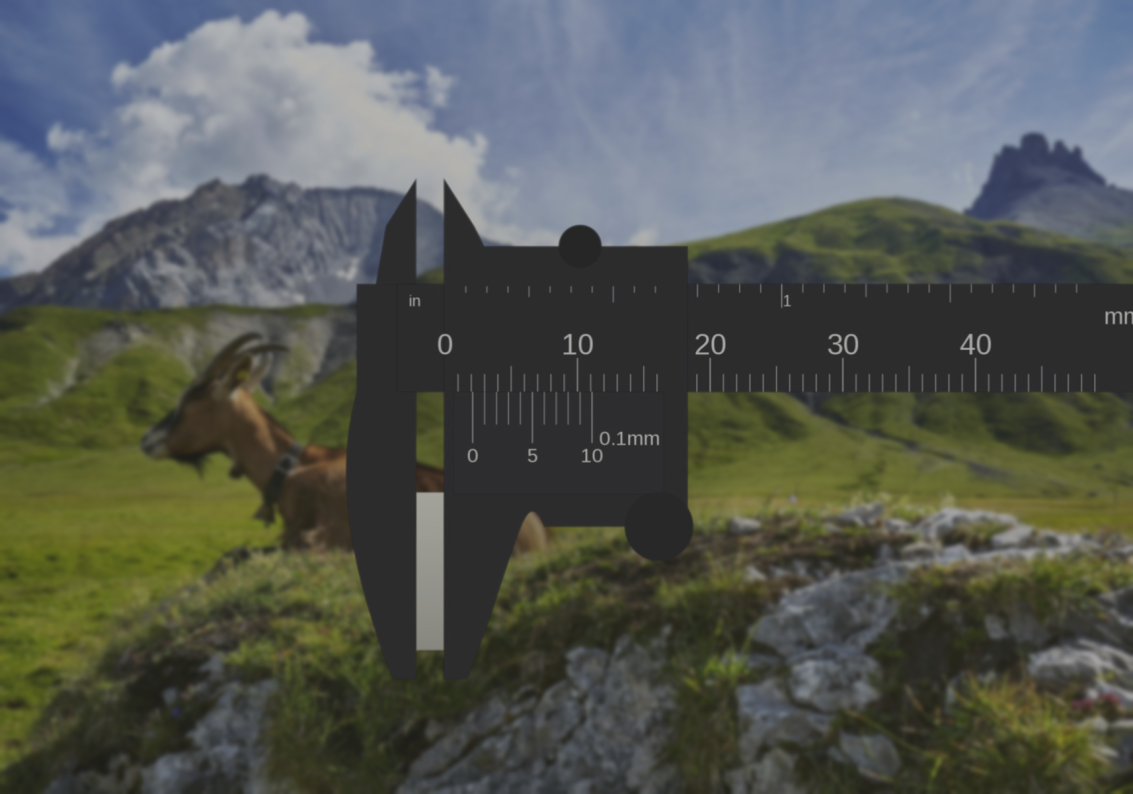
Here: 2.1 mm
